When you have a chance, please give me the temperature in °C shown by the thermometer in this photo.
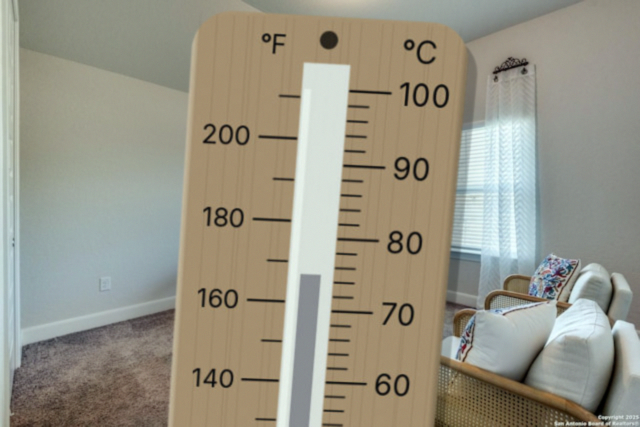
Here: 75 °C
